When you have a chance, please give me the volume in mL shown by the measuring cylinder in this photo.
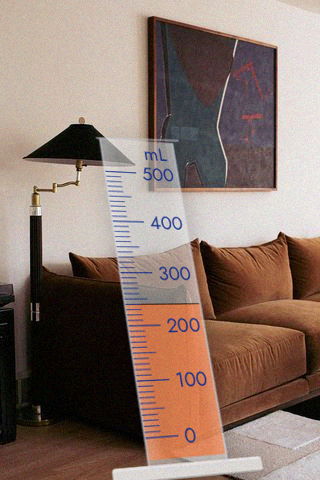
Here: 240 mL
